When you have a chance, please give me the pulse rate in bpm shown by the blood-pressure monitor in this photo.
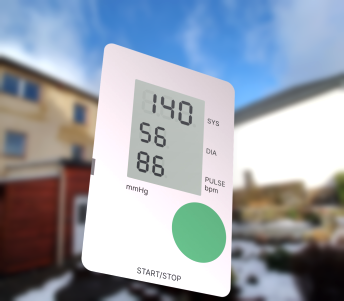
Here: 86 bpm
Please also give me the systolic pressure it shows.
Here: 140 mmHg
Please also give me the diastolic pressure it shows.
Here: 56 mmHg
